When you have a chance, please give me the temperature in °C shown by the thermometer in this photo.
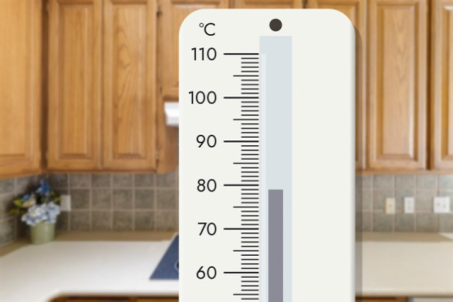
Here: 79 °C
